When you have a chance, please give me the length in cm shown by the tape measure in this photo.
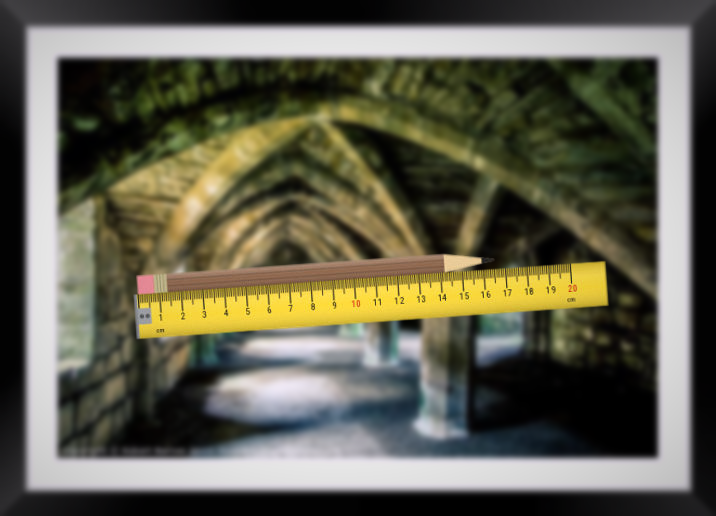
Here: 16.5 cm
